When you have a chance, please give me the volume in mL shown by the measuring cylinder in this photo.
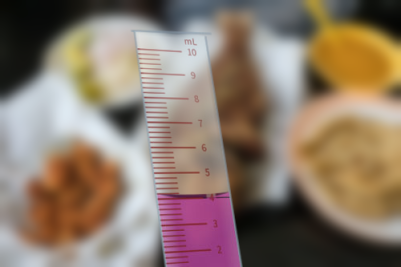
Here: 4 mL
